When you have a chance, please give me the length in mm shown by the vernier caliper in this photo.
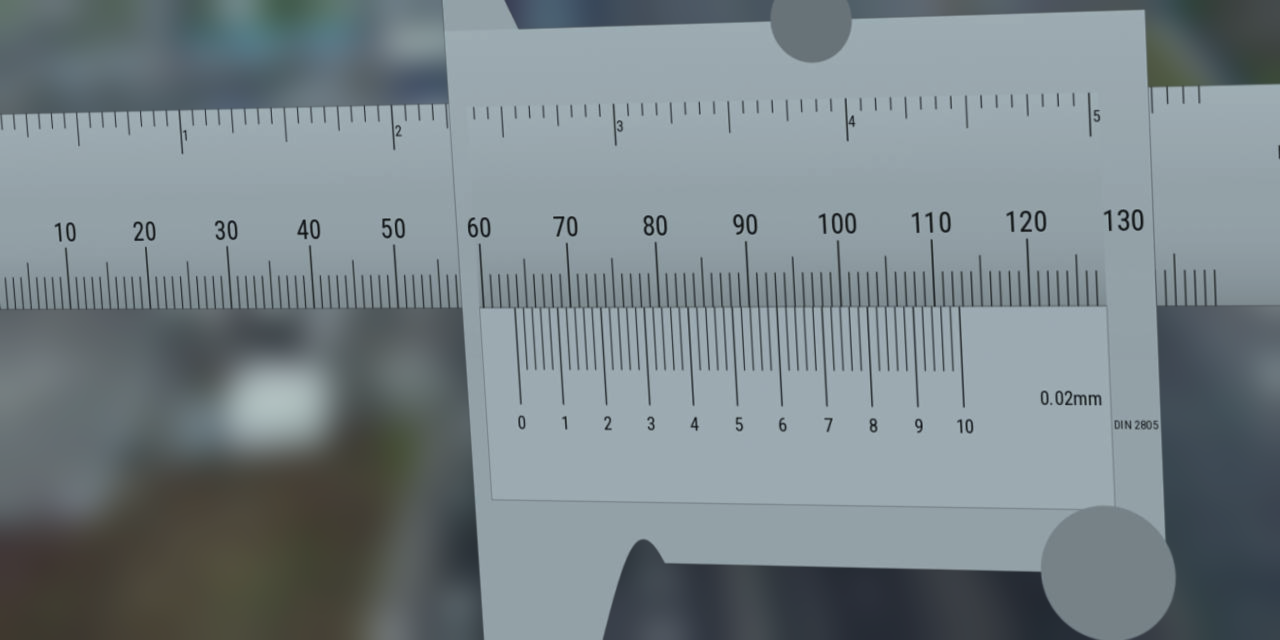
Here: 63.6 mm
